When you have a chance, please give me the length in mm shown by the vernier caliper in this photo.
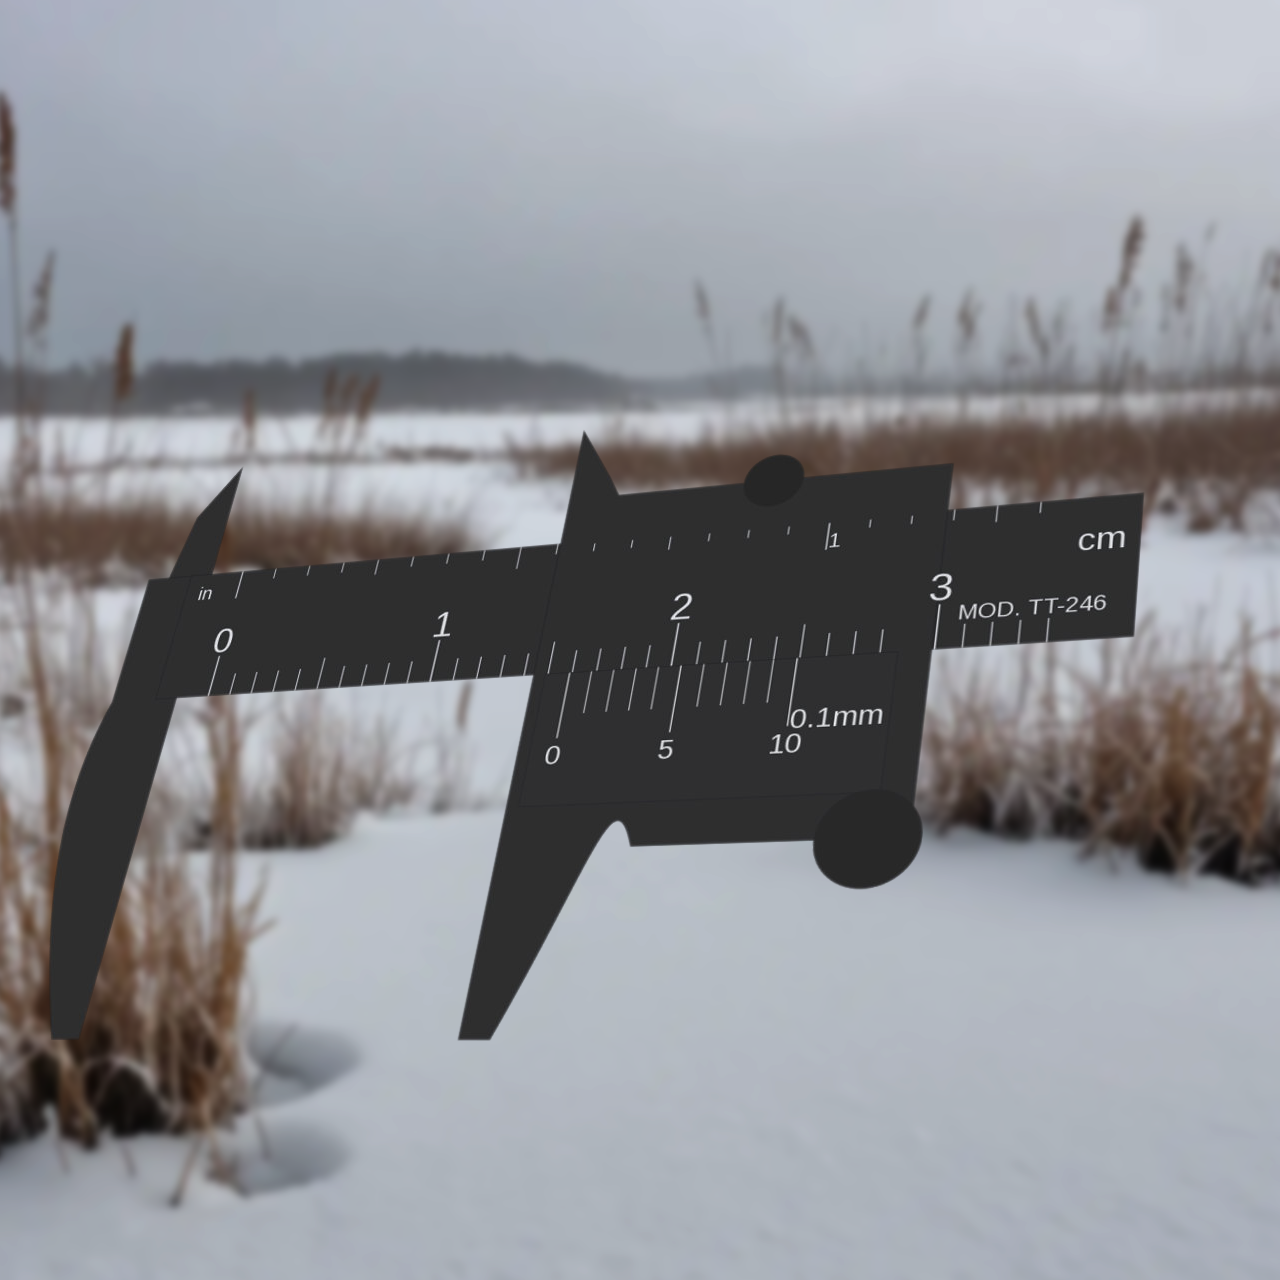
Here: 15.9 mm
